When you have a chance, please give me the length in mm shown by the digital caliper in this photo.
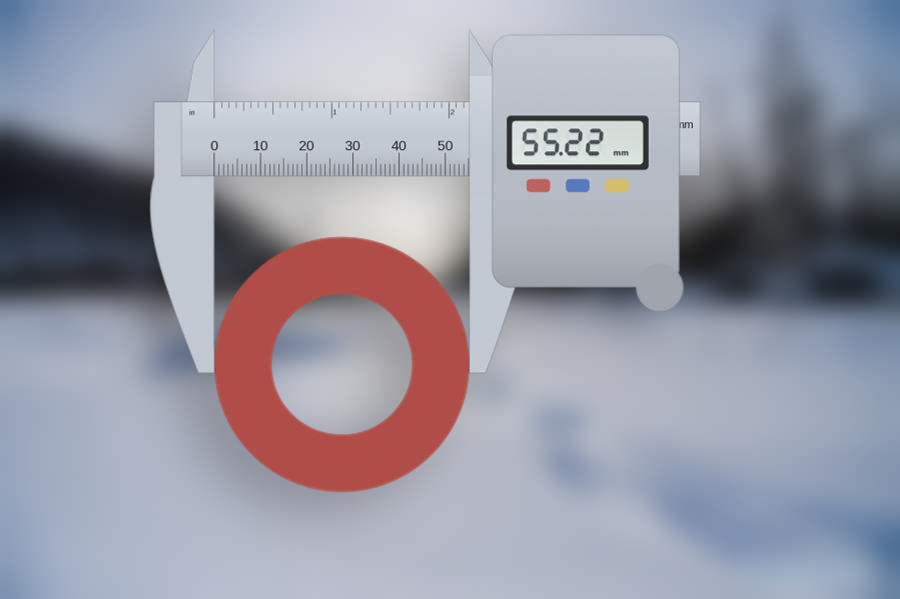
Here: 55.22 mm
